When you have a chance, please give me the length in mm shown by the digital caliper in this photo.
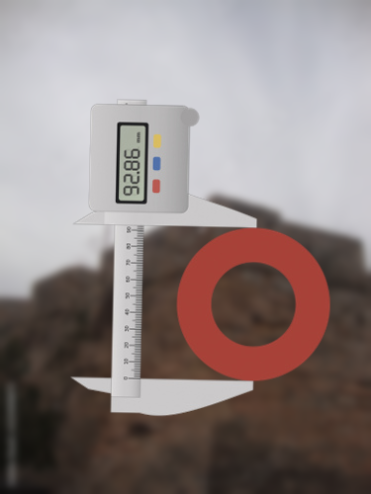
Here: 92.86 mm
